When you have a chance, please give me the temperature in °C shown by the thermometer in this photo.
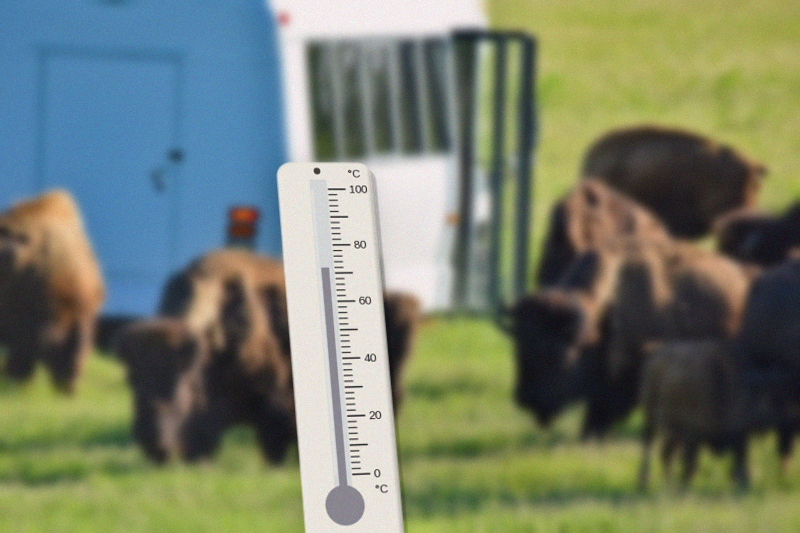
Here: 72 °C
